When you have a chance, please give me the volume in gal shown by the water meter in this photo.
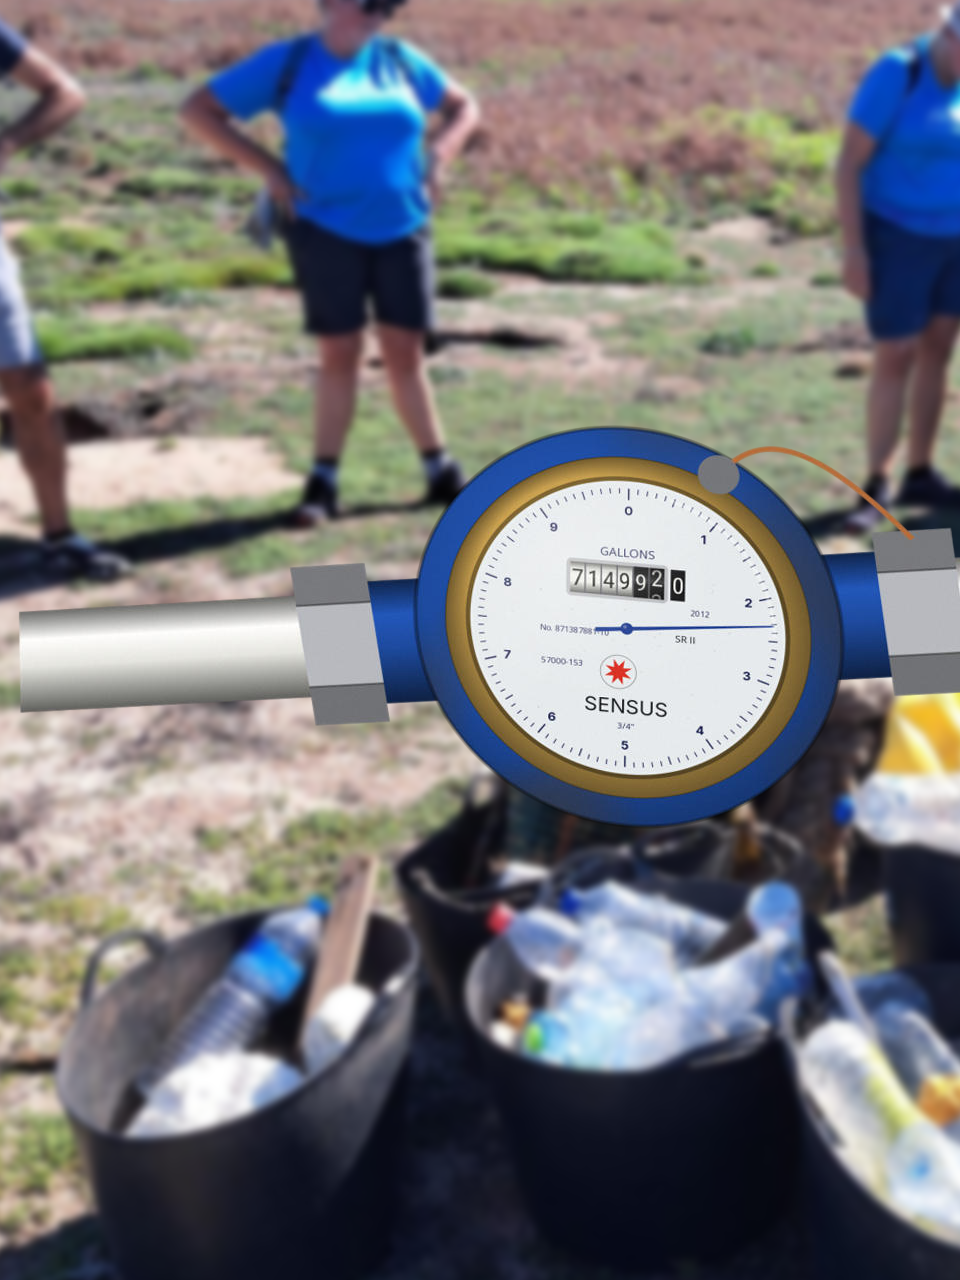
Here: 7149922.3 gal
